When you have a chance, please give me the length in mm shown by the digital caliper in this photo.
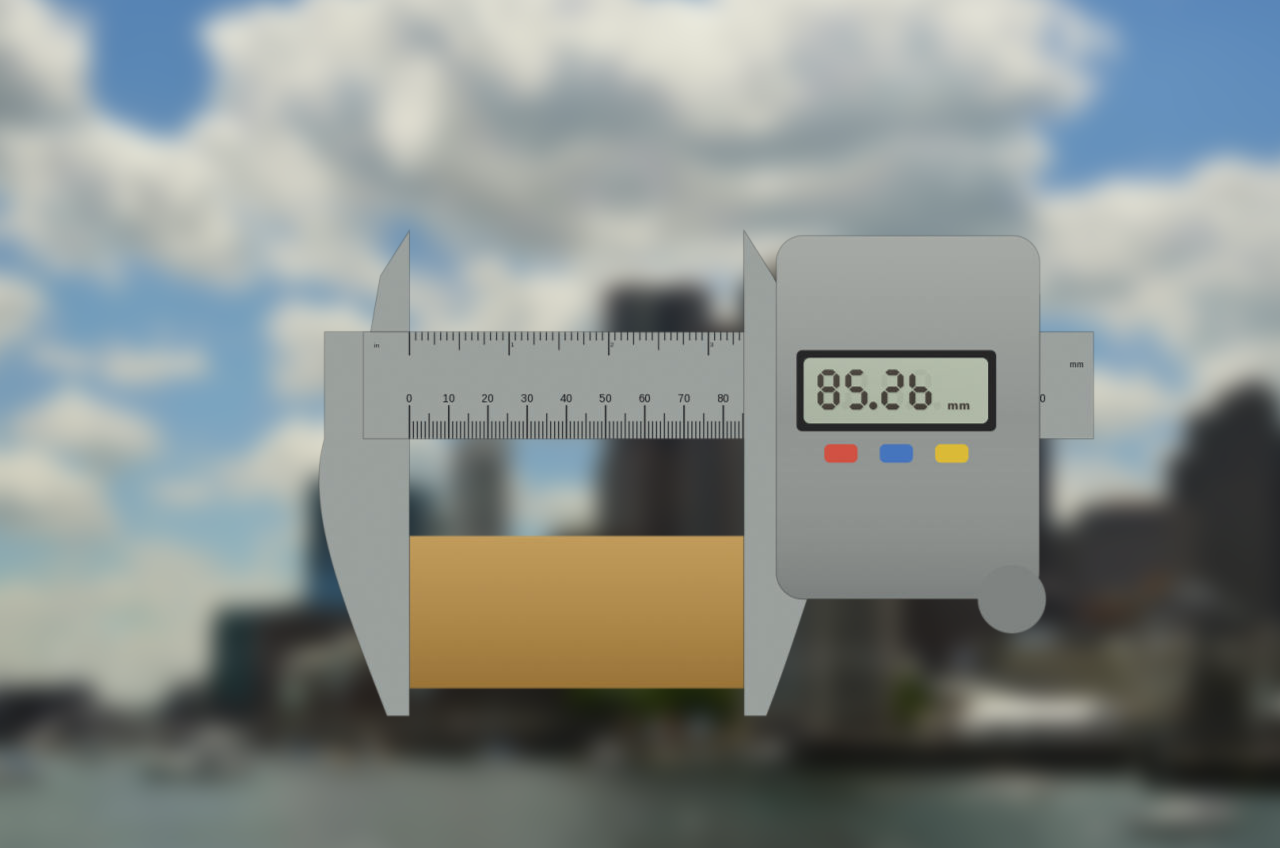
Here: 85.26 mm
